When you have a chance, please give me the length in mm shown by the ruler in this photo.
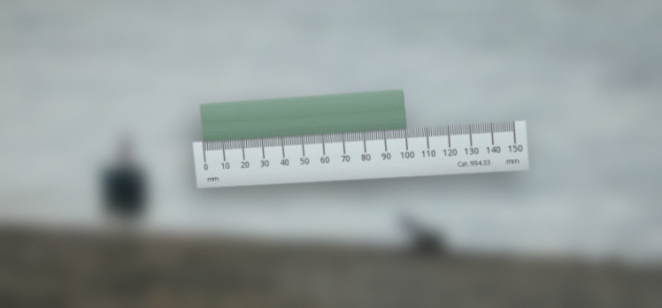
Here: 100 mm
